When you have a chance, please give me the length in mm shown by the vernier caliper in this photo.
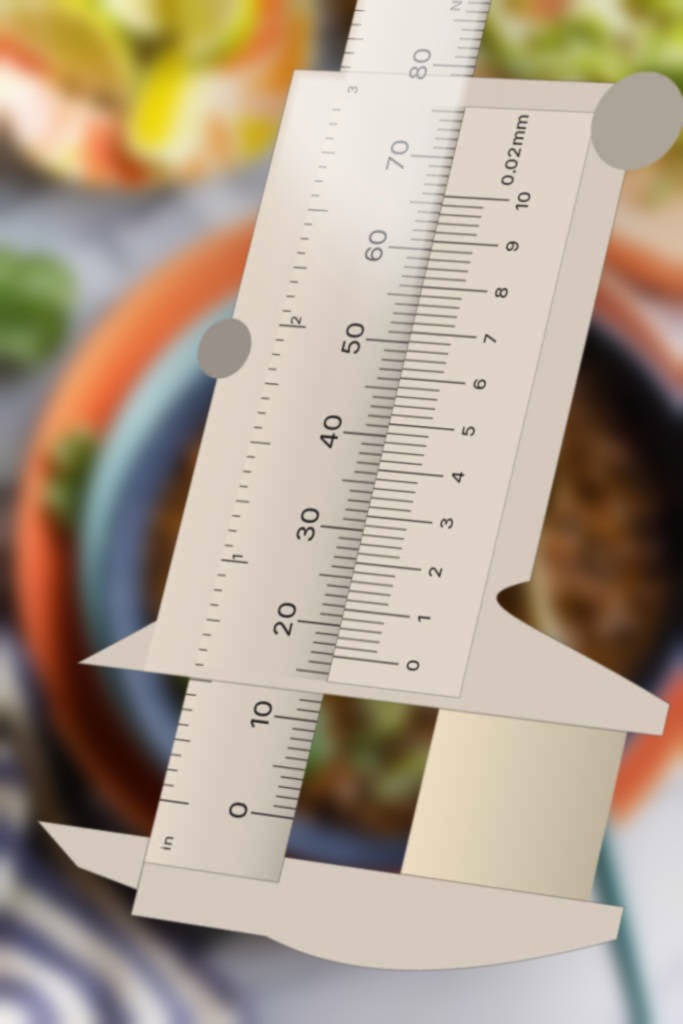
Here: 16.8 mm
